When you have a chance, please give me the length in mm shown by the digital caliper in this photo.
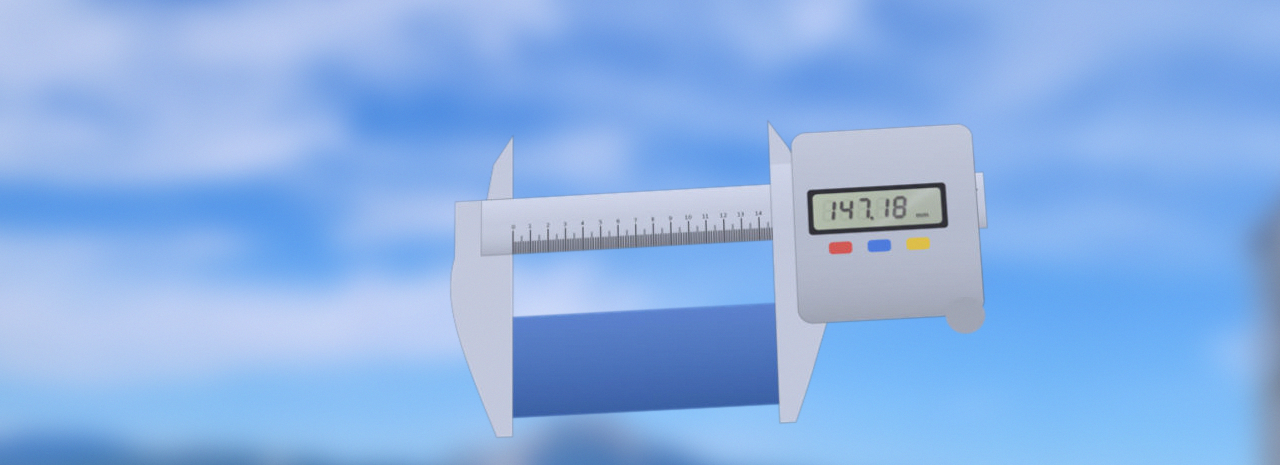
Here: 147.18 mm
